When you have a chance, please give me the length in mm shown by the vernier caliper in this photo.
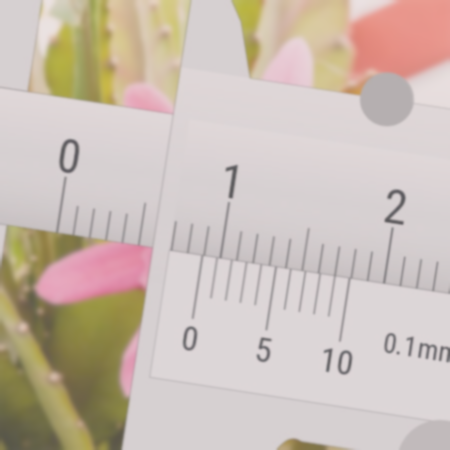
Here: 8.9 mm
